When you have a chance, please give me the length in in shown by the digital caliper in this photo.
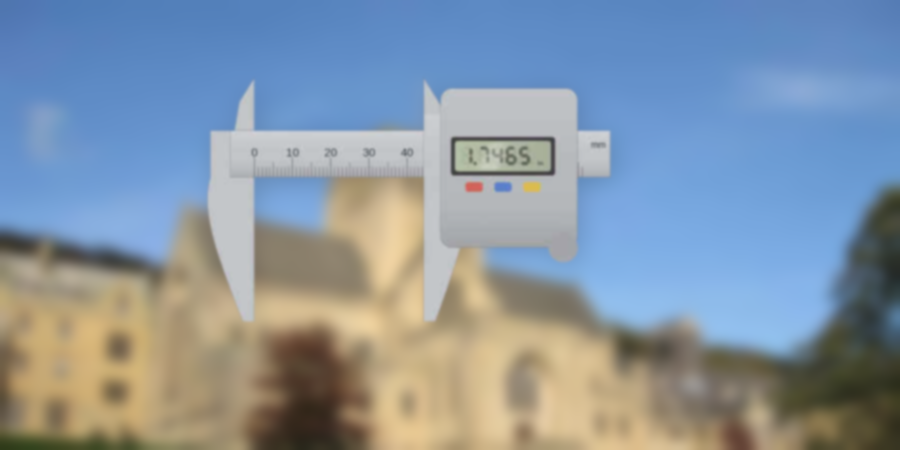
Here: 1.7465 in
